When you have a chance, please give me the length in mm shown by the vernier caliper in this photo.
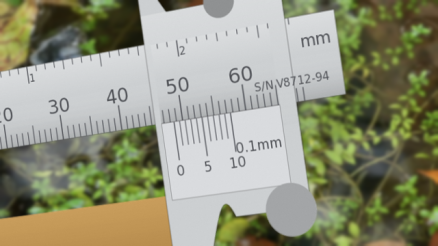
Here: 48.6 mm
